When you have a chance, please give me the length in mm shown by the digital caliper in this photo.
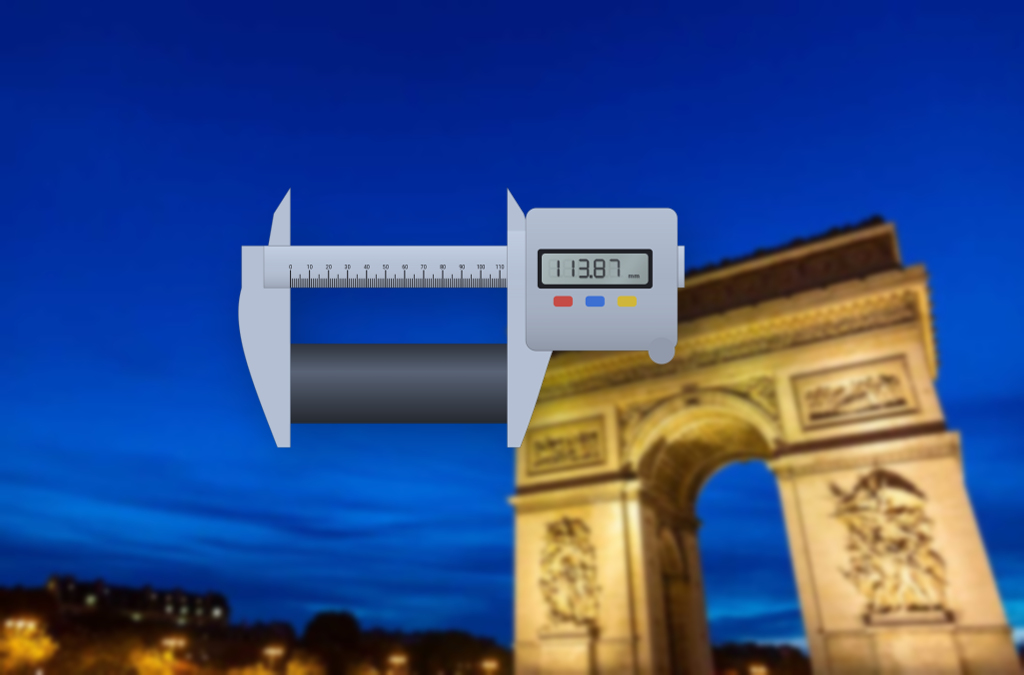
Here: 113.87 mm
